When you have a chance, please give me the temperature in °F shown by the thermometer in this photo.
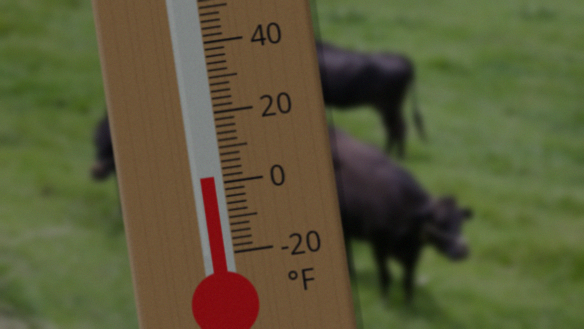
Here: 2 °F
